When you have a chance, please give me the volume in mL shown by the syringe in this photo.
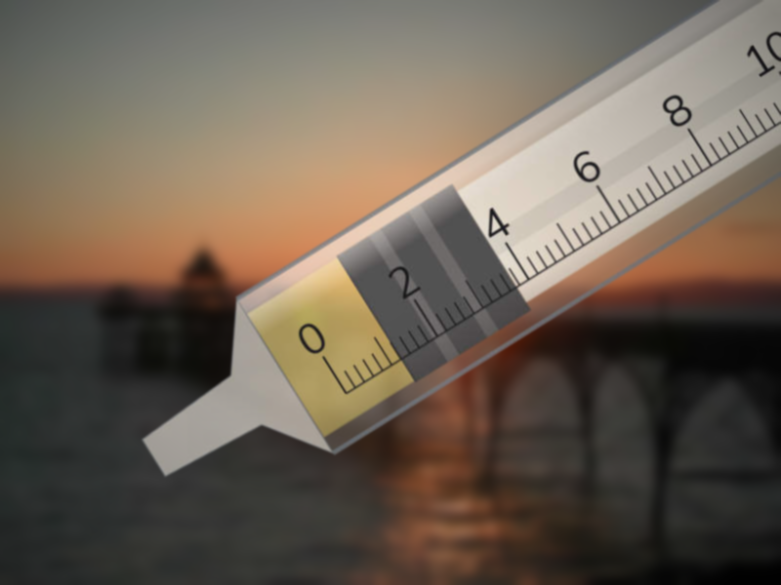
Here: 1.2 mL
